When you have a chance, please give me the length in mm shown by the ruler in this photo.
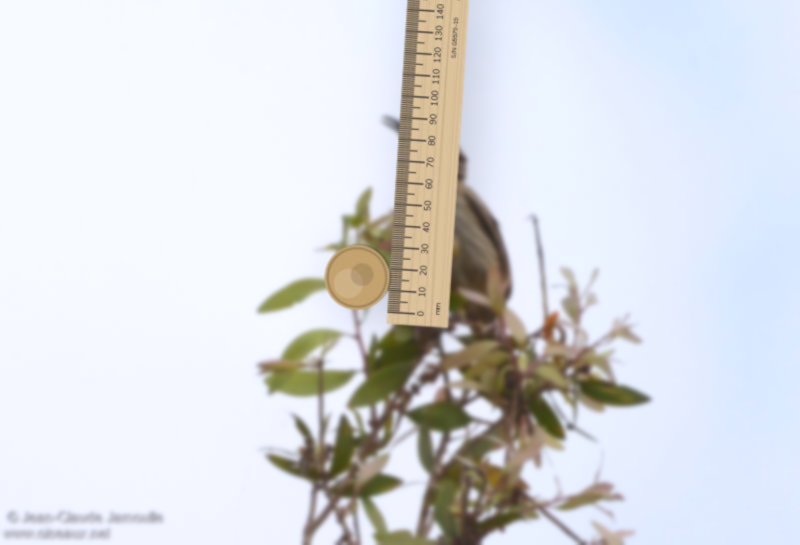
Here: 30 mm
